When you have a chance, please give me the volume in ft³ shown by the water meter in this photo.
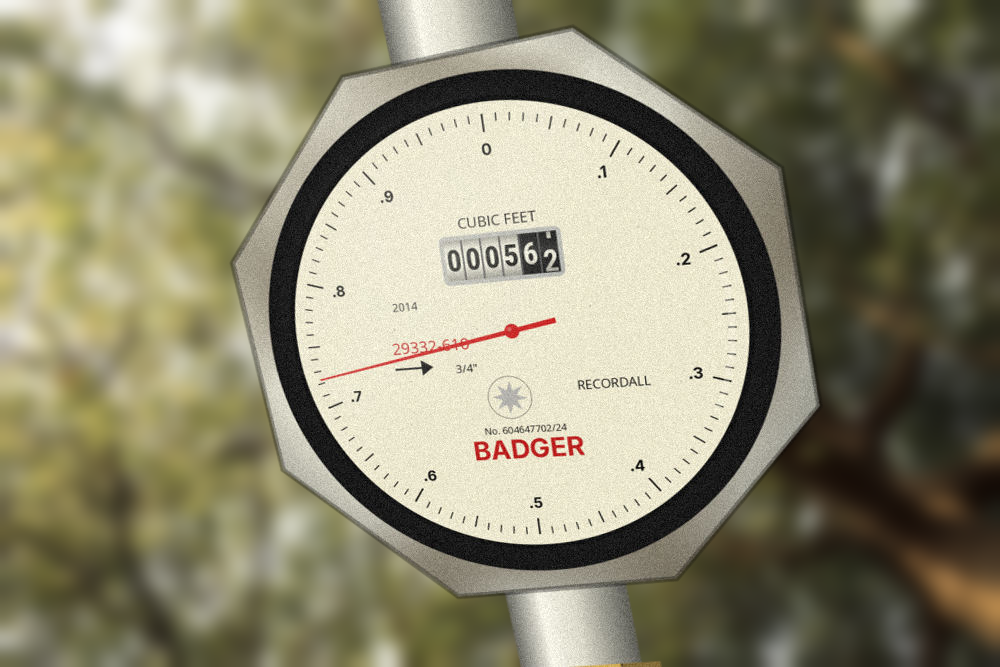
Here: 561.72 ft³
